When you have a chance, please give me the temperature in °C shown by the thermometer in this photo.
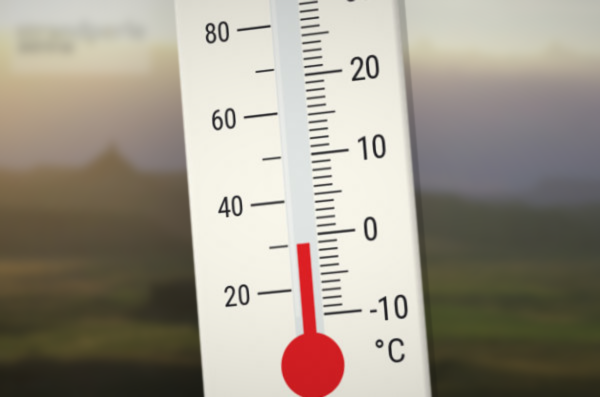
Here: -1 °C
